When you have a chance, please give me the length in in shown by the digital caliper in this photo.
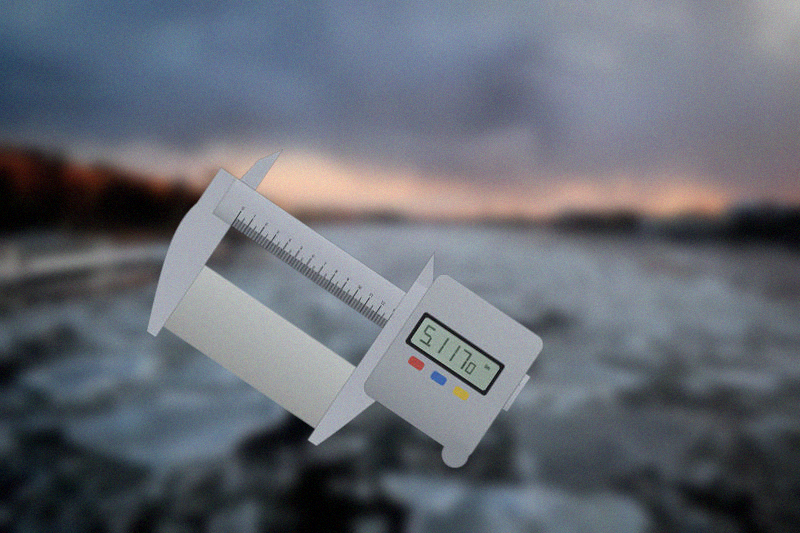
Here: 5.1170 in
